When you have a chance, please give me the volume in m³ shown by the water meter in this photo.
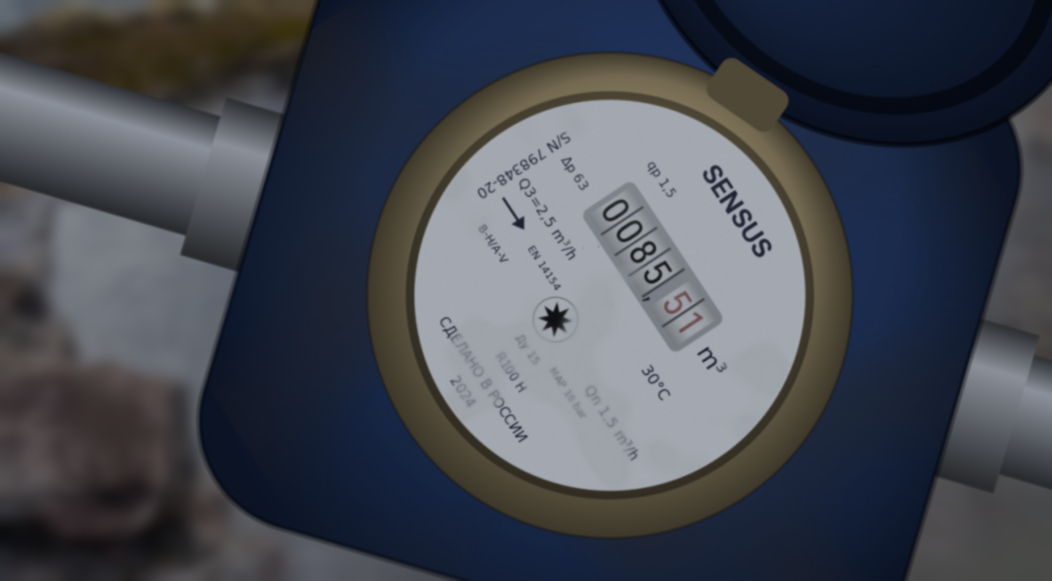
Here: 85.51 m³
